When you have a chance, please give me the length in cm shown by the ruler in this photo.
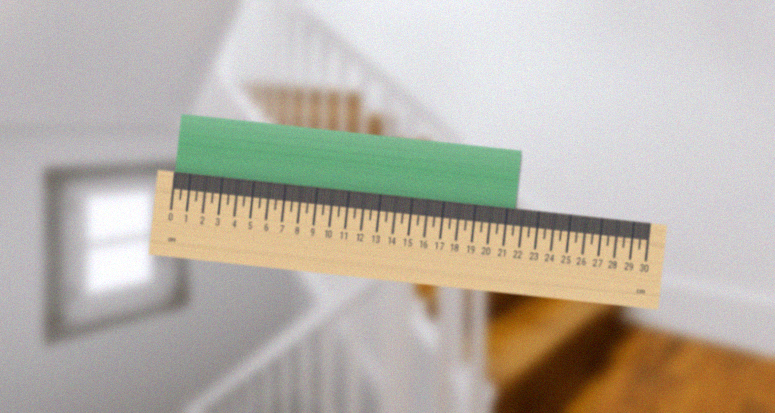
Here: 21.5 cm
